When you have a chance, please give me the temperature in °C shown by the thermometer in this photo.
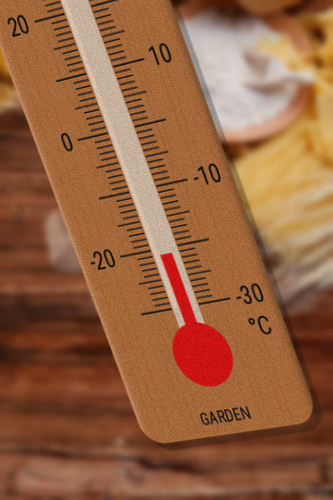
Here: -21 °C
